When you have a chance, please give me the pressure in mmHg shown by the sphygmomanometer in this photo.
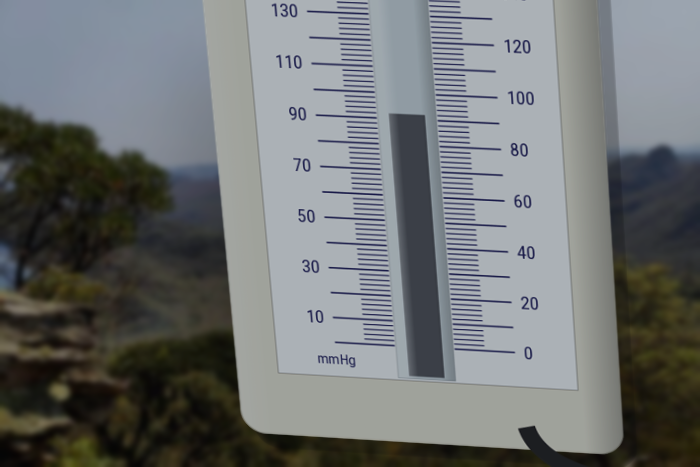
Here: 92 mmHg
